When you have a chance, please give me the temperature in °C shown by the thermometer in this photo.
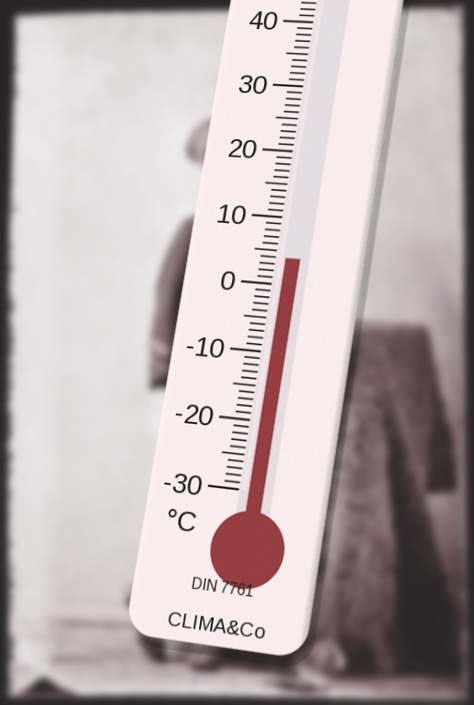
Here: 4 °C
